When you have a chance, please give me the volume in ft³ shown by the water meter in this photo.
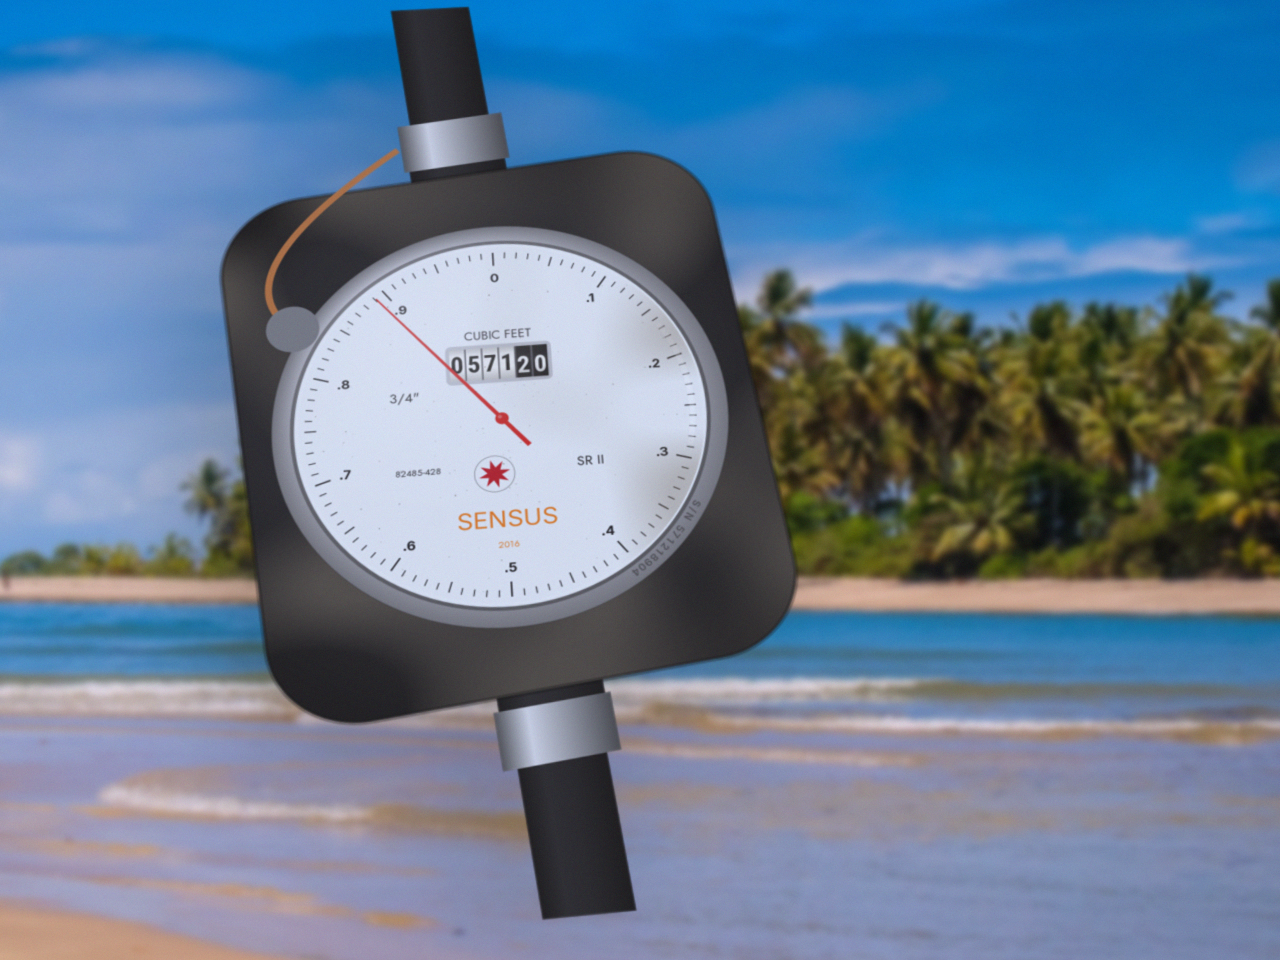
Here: 57119.89 ft³
